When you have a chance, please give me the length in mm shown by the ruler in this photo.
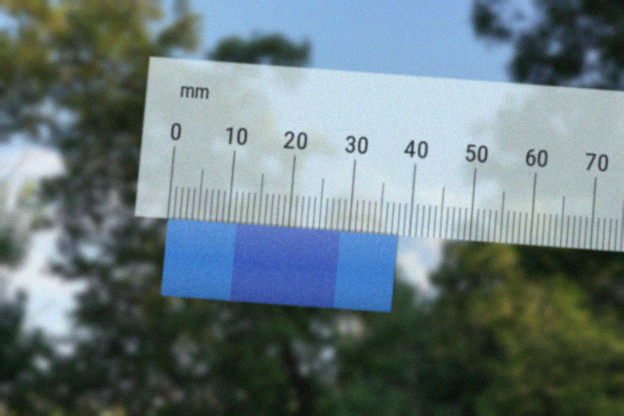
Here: 38 mm
